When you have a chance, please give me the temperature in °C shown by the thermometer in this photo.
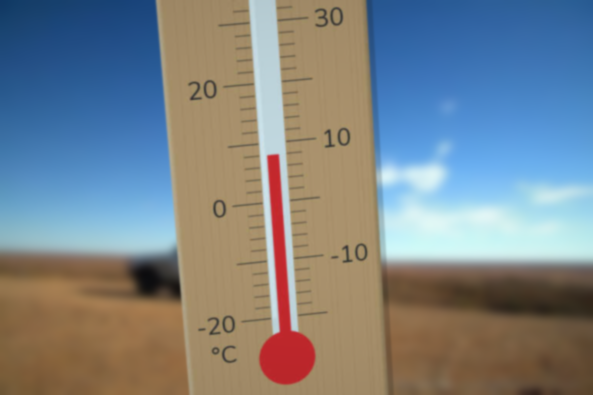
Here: 8 °C
